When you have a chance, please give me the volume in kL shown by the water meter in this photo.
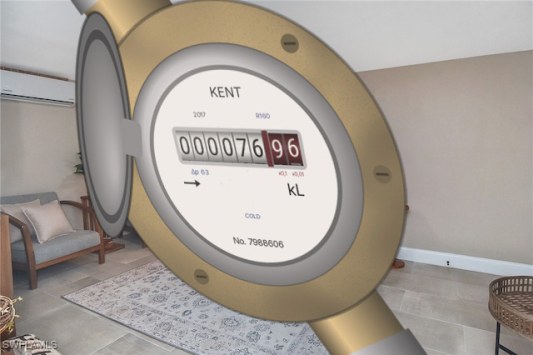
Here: 76.96 kL
